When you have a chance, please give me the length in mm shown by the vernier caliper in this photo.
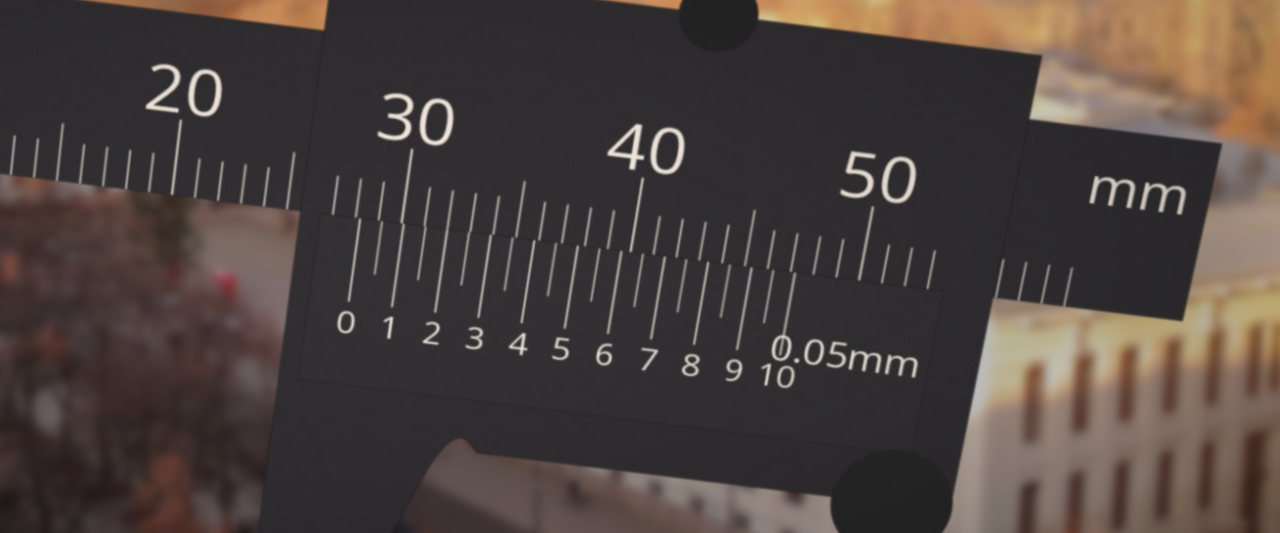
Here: 28.2 mm
